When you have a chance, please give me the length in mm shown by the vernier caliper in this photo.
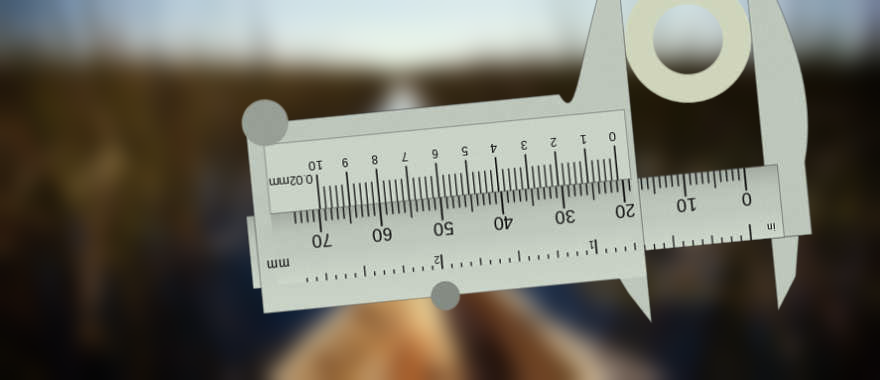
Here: 20.8 mm
